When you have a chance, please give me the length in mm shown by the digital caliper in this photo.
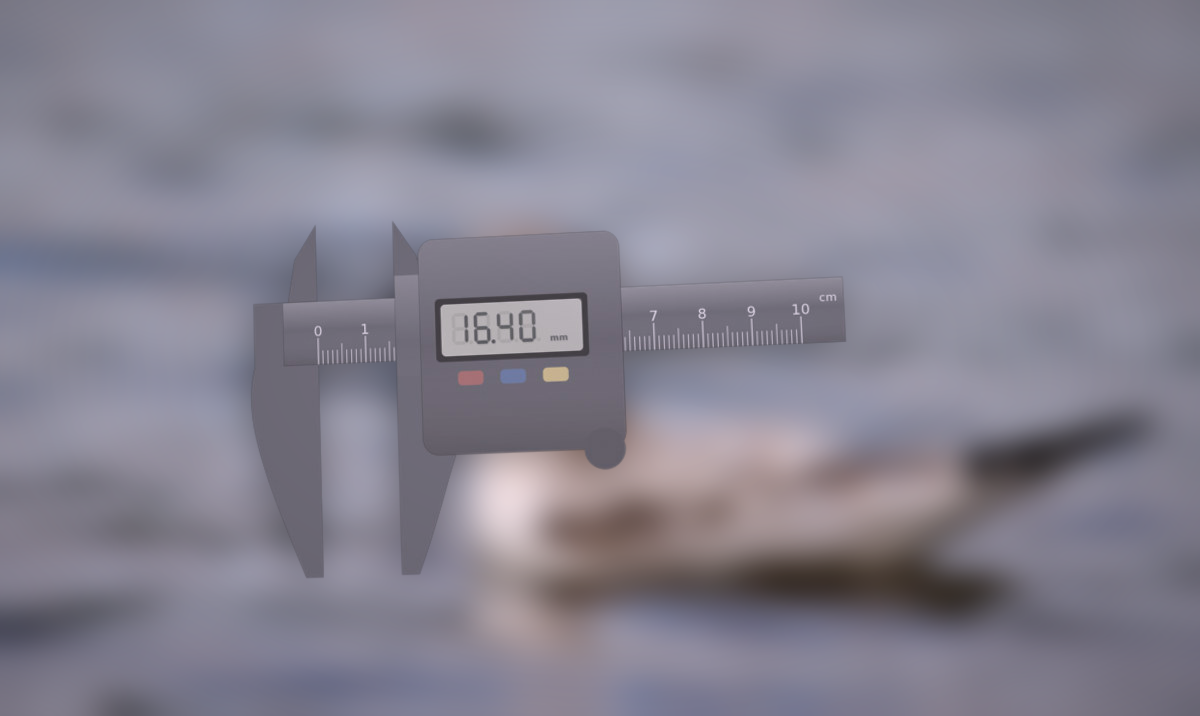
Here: 16.40 mm
